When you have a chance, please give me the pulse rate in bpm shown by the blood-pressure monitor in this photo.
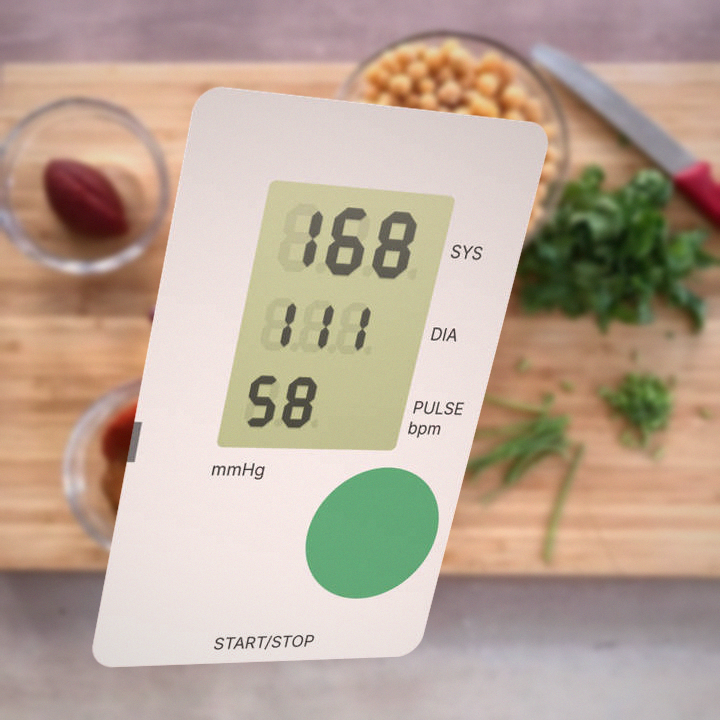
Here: 58 bpm
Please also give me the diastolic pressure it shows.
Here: 111 mmHg
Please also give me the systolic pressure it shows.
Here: 168 mmHg
